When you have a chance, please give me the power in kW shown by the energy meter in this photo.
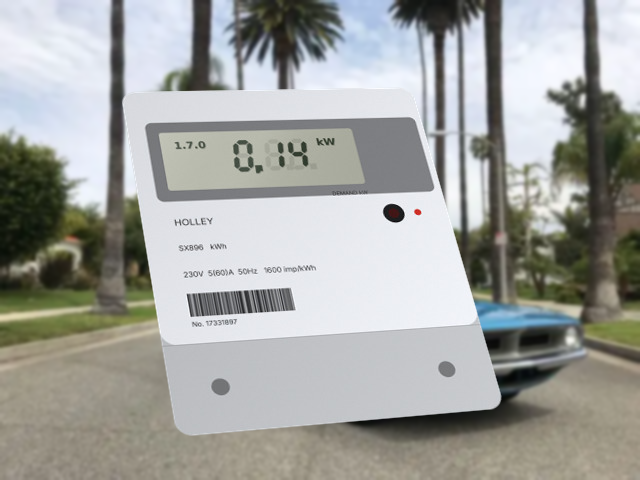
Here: 0.14 kW
